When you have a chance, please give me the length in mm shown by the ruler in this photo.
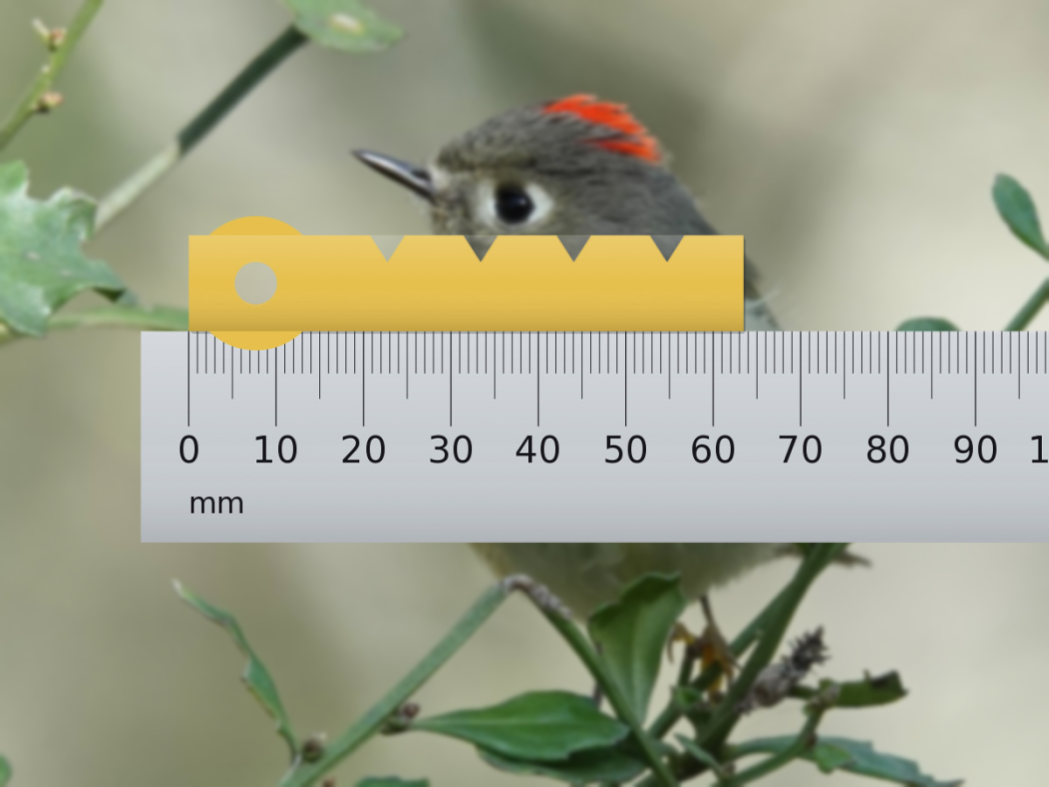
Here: 63.5 mm
